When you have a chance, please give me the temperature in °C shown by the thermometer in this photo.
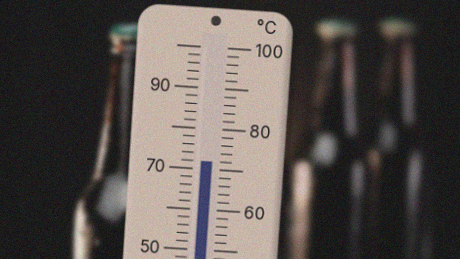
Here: 72 °C
